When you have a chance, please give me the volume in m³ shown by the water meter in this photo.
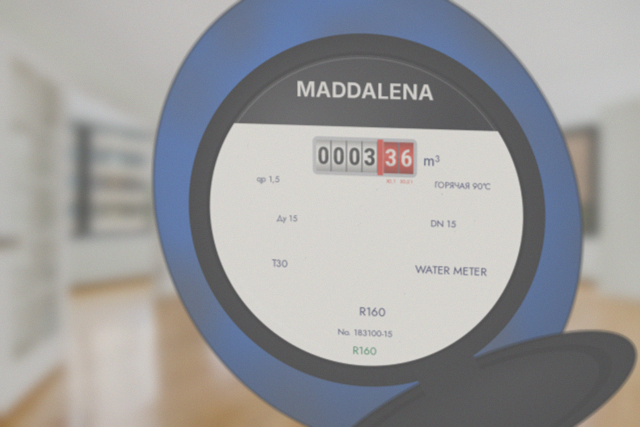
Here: 3.36 m³
